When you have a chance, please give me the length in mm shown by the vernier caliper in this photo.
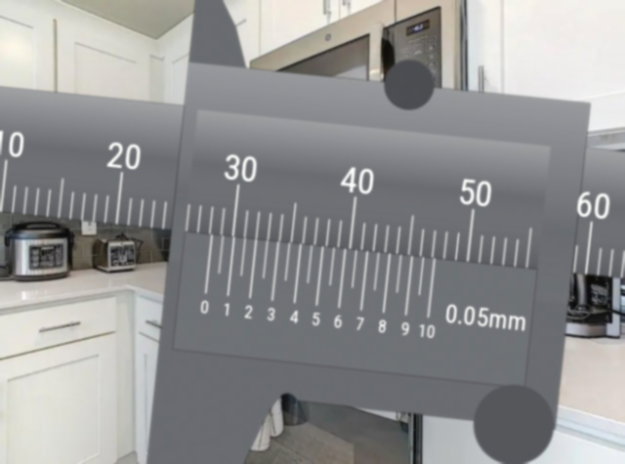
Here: 28.2 mm
